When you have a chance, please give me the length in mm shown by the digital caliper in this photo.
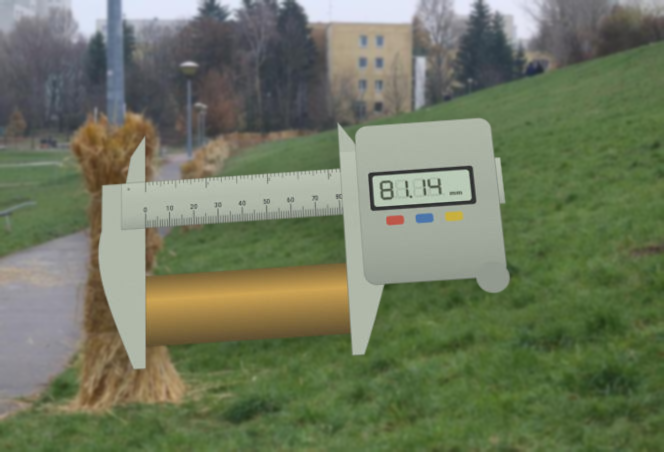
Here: 81.14 mm
